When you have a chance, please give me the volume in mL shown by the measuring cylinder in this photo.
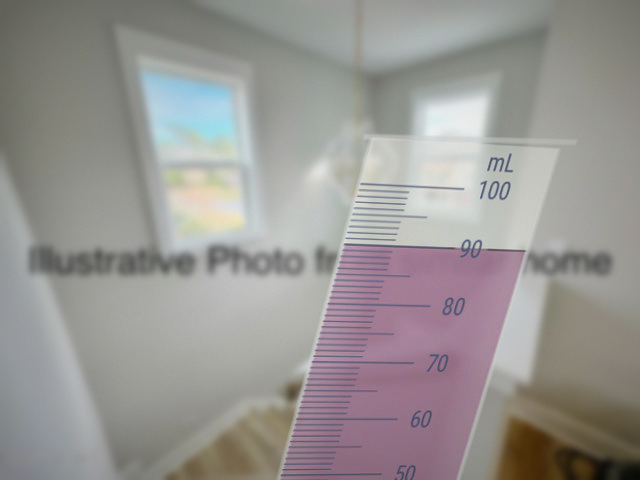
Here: 90 mL
